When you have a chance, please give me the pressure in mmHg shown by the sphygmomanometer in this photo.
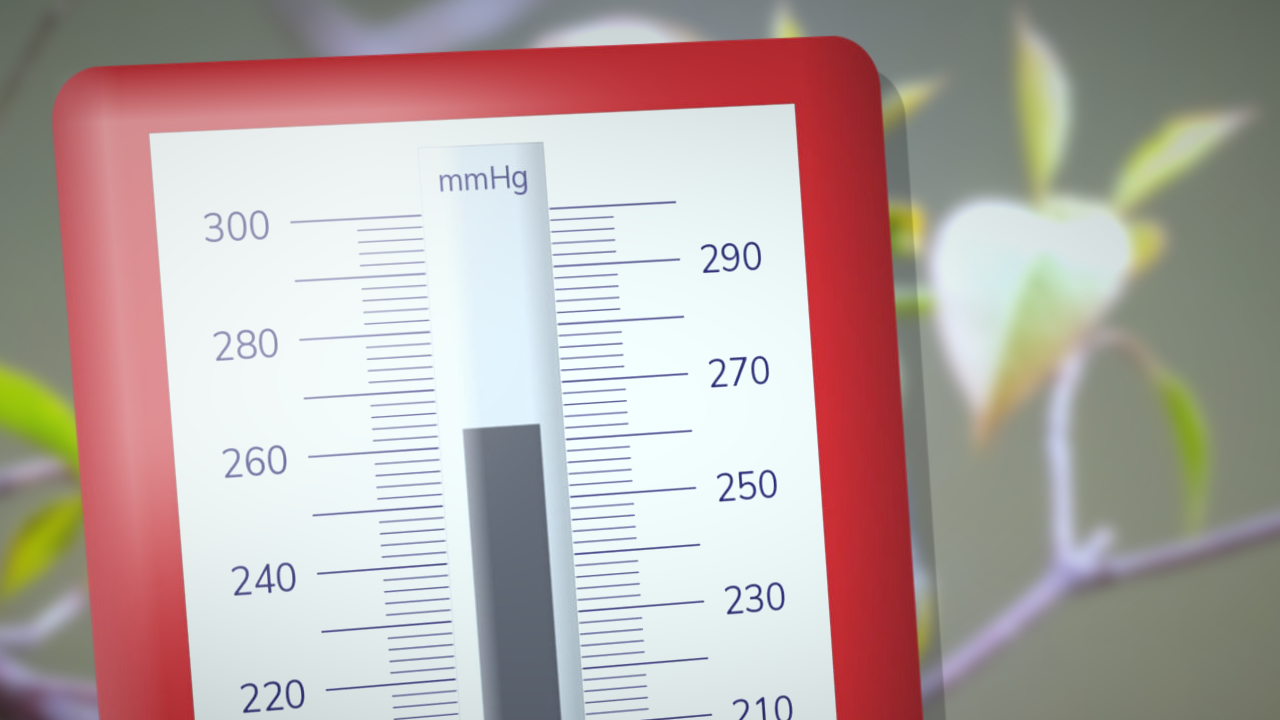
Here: 263 mmHg
